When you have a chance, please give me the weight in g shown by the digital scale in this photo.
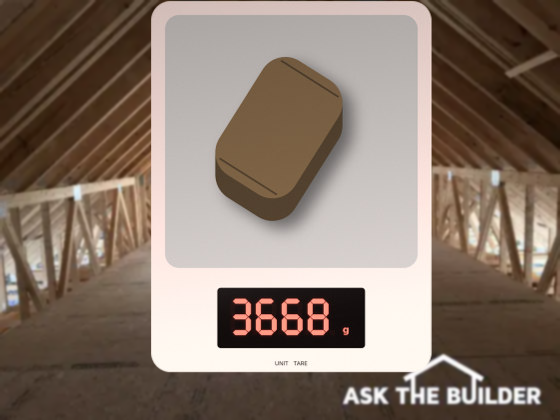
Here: 3668 g
